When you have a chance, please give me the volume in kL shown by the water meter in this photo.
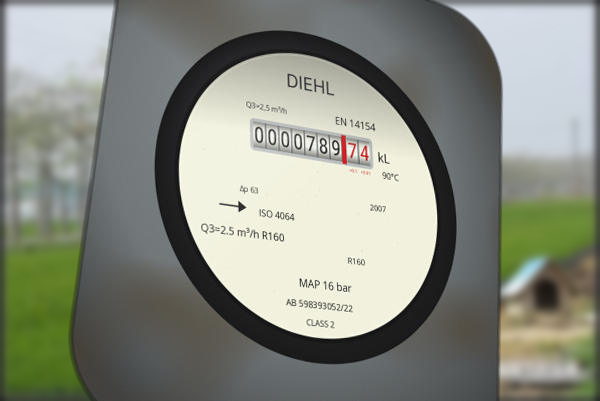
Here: 789.74 kL
